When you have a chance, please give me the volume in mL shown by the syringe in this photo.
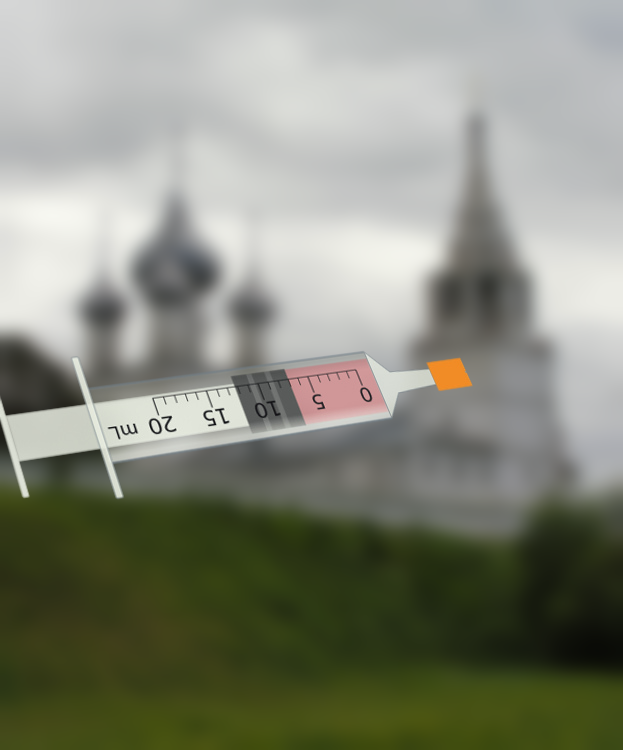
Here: 7 mL
